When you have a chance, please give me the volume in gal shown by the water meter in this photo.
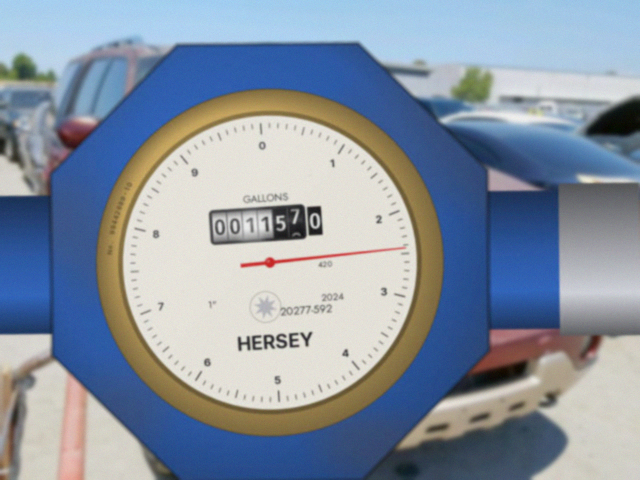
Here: 11572.4 gal
